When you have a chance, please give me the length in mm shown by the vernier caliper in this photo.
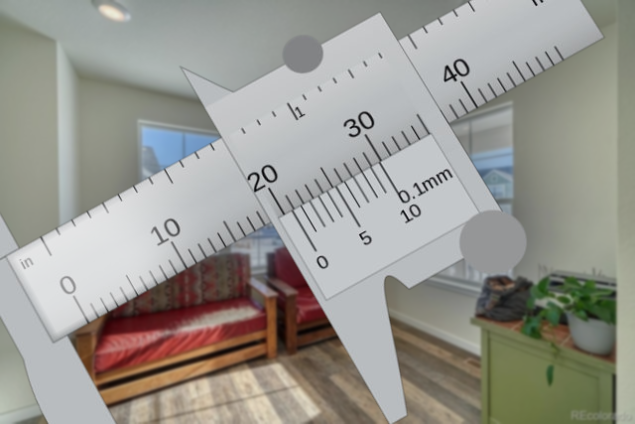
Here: 20.8 mm
